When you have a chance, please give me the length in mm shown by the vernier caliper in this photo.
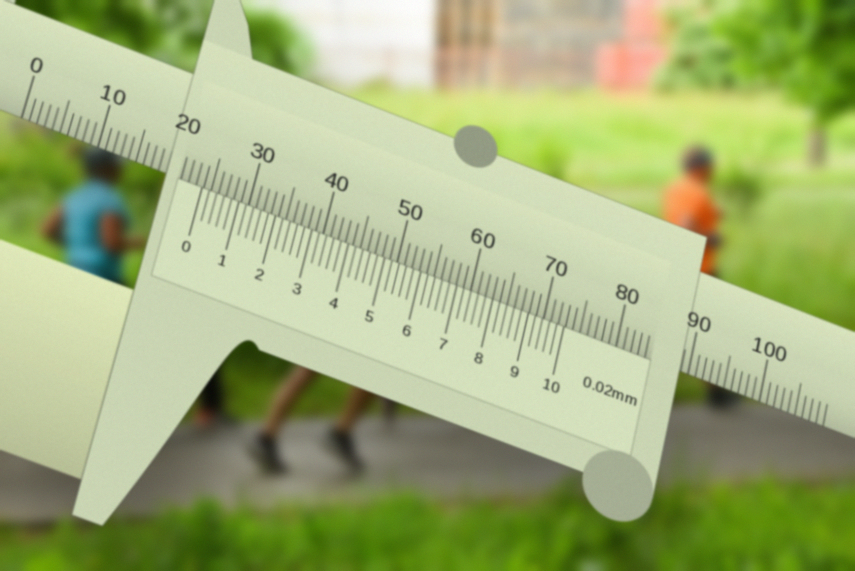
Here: 23.8 mm
